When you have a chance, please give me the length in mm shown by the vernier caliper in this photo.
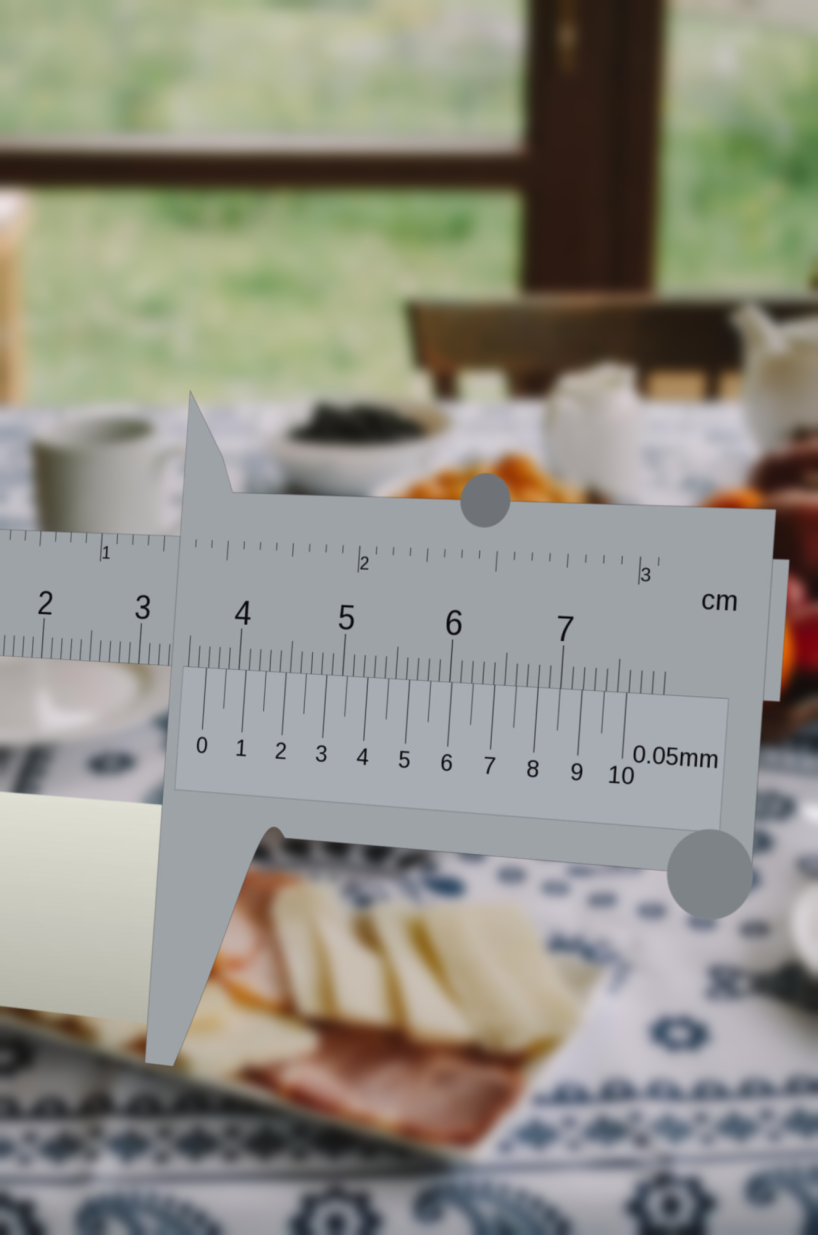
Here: 36.8 mm
